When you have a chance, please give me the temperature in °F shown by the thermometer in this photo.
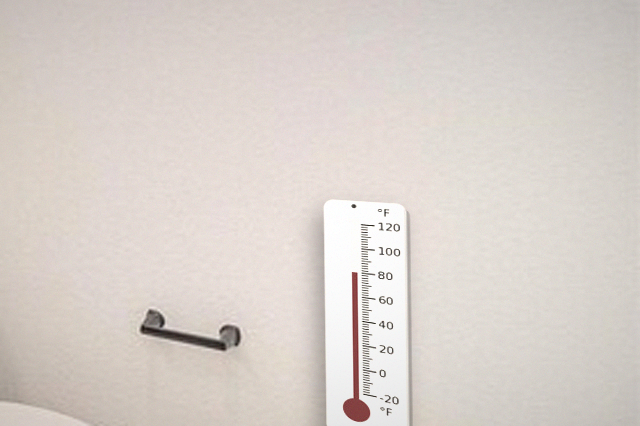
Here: 80 °F
